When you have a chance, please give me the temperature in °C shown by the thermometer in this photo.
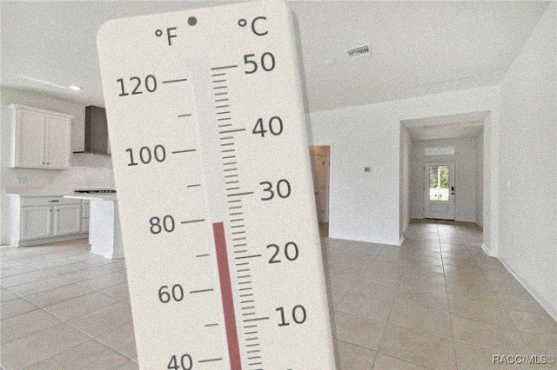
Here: 26 °C
